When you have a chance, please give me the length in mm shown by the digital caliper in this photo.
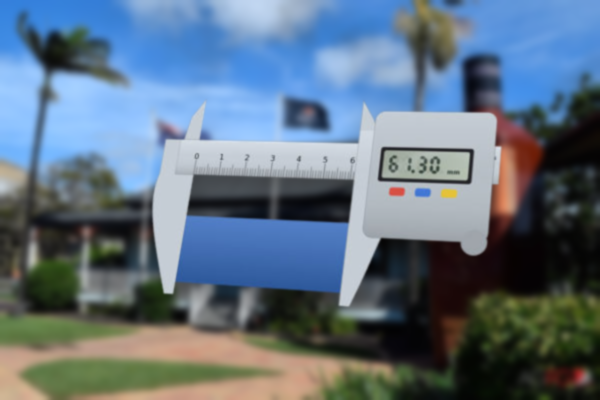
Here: 61.30 mm
